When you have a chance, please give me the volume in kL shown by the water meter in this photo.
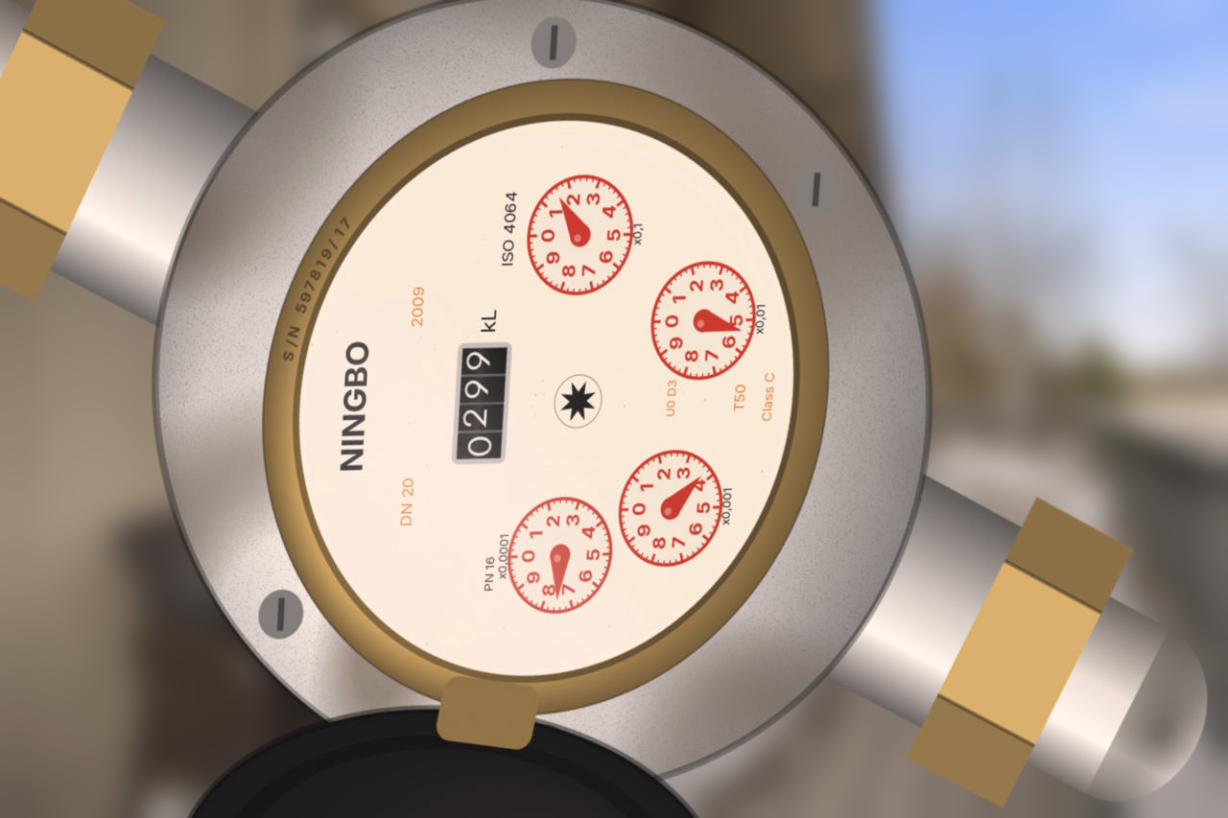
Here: 299.1537 kL
